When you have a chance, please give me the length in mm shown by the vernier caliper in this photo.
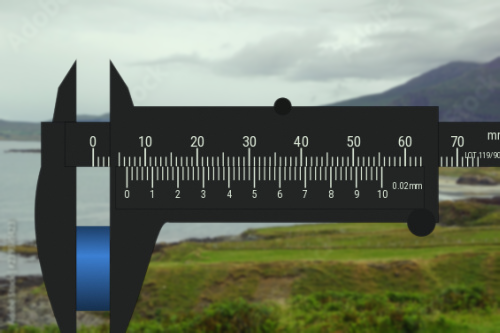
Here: 6.5 mm
